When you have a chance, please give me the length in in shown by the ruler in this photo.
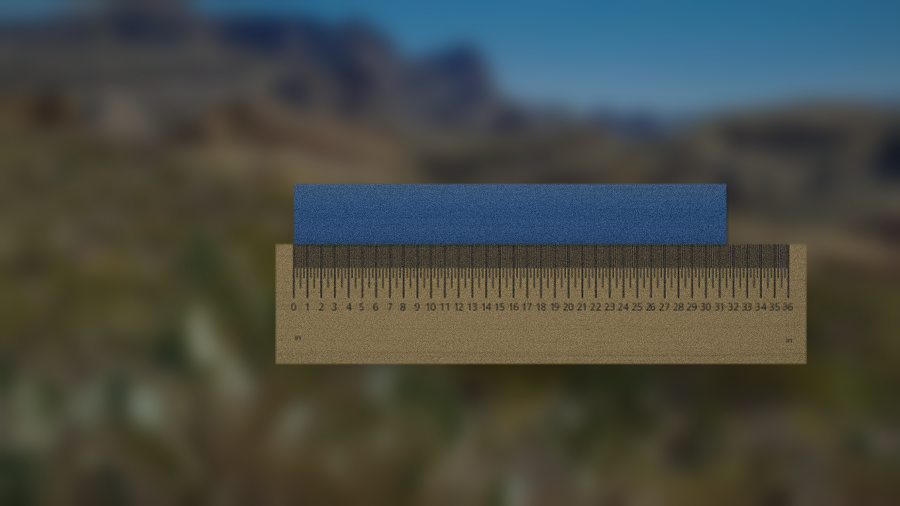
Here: 31.5 in
